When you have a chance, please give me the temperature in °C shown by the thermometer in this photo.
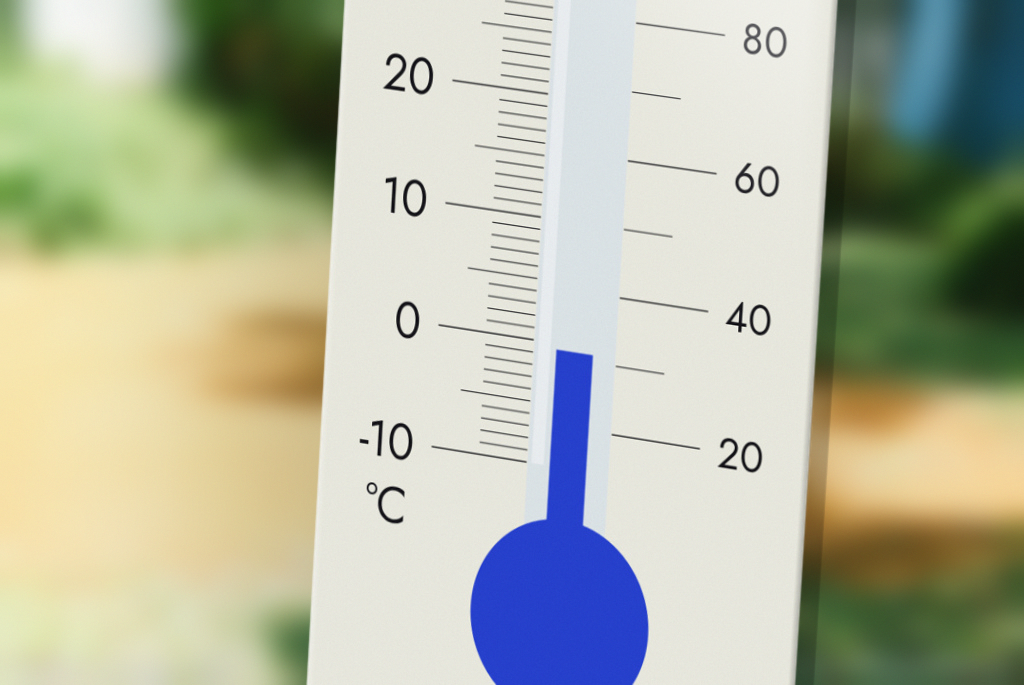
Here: -0.5 °C
